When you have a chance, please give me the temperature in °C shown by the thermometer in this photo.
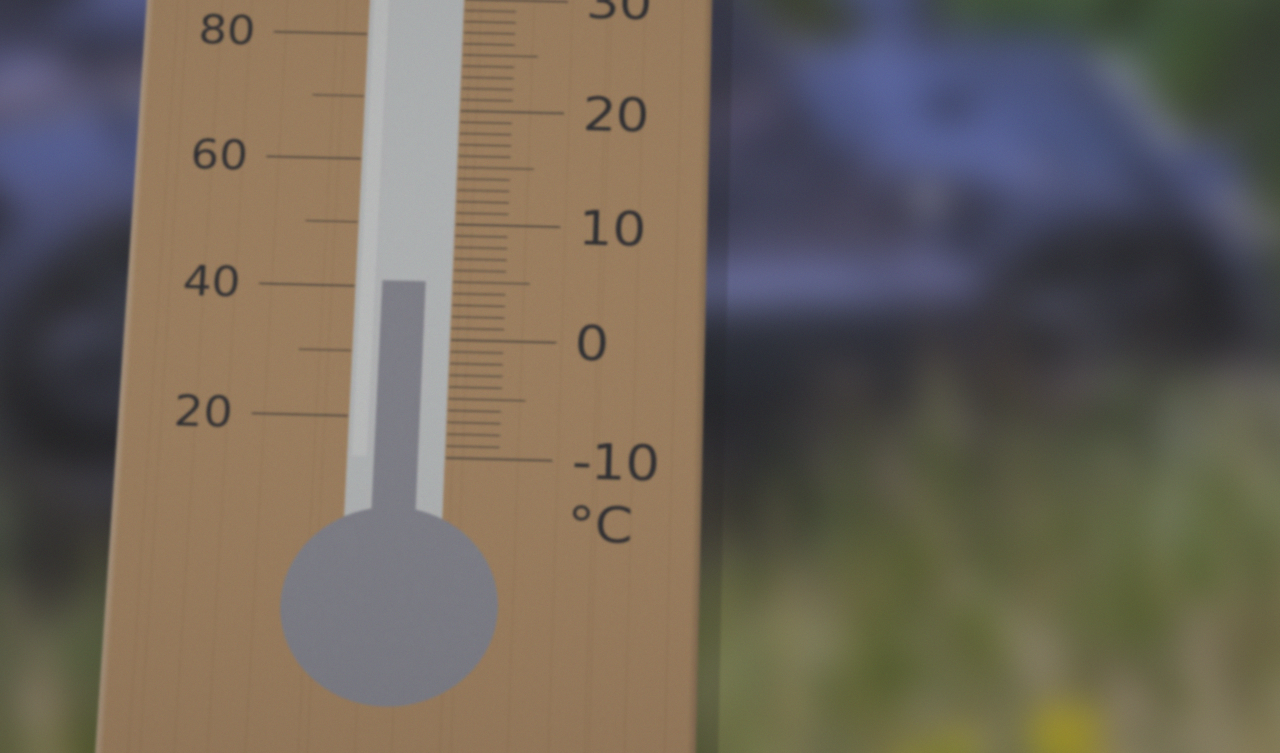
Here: 5 °C
